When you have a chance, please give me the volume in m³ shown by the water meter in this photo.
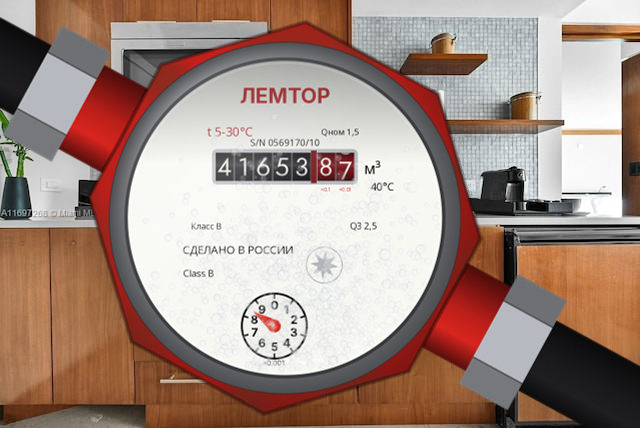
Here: 41653.868 m³
